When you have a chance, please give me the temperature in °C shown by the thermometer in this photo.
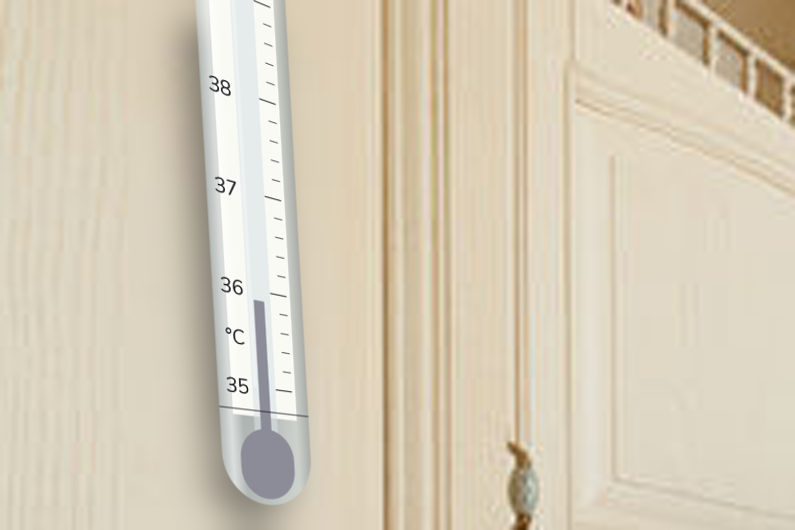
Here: 35.9 °C
